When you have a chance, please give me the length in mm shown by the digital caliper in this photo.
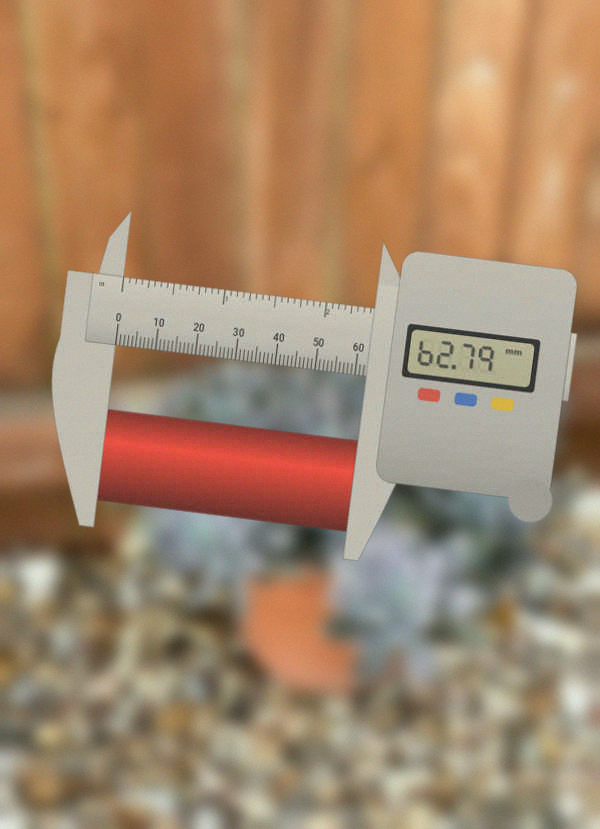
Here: 62.79 mm
